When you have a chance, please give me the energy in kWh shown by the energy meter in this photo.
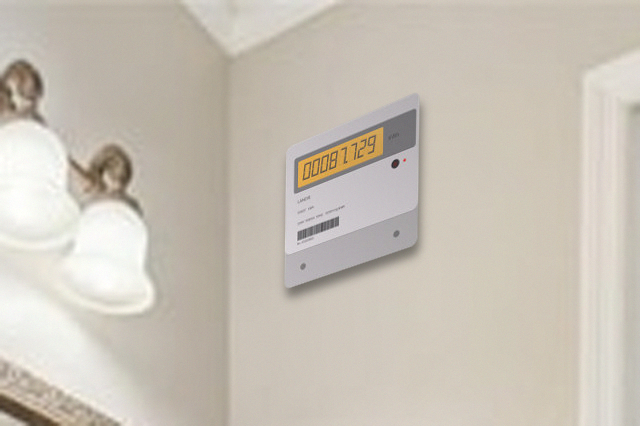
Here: 87.729 kWh
